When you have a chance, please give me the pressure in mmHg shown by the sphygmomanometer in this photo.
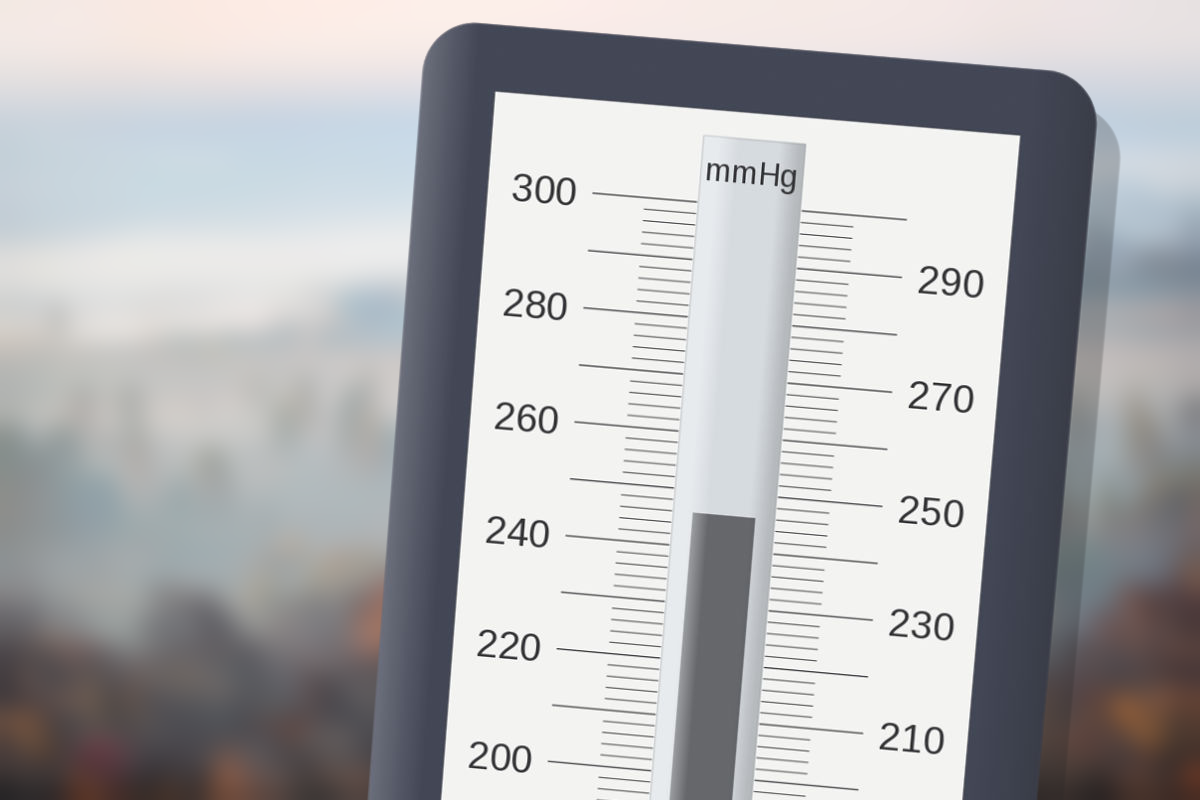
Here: 246 mmHg
